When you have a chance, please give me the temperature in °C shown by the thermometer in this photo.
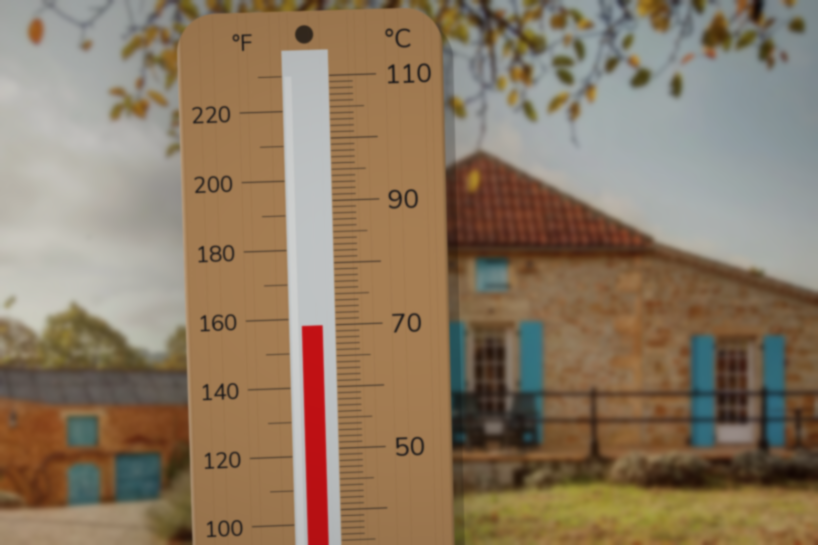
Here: 70 °C
